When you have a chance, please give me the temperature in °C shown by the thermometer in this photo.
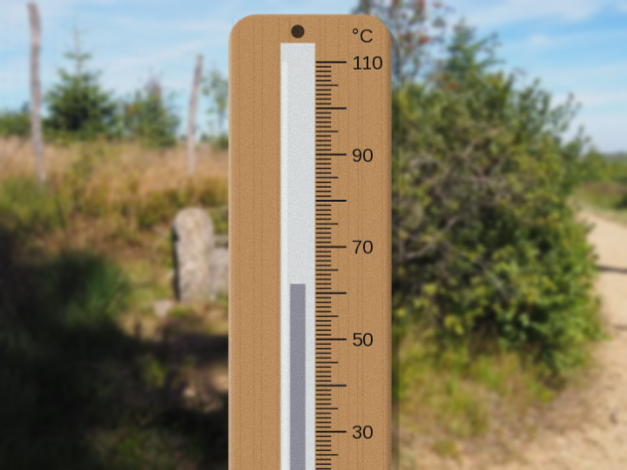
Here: 62 °C
